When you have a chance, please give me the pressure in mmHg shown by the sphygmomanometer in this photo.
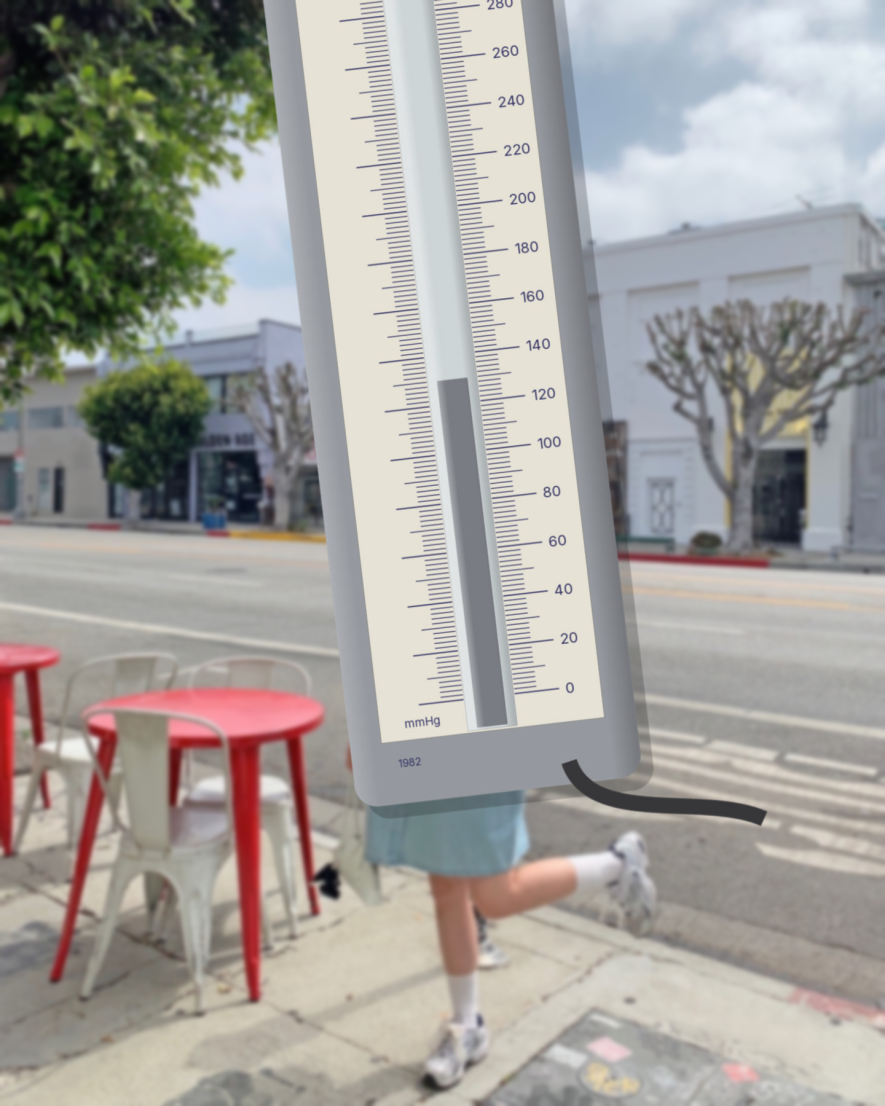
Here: 130 mmHg
